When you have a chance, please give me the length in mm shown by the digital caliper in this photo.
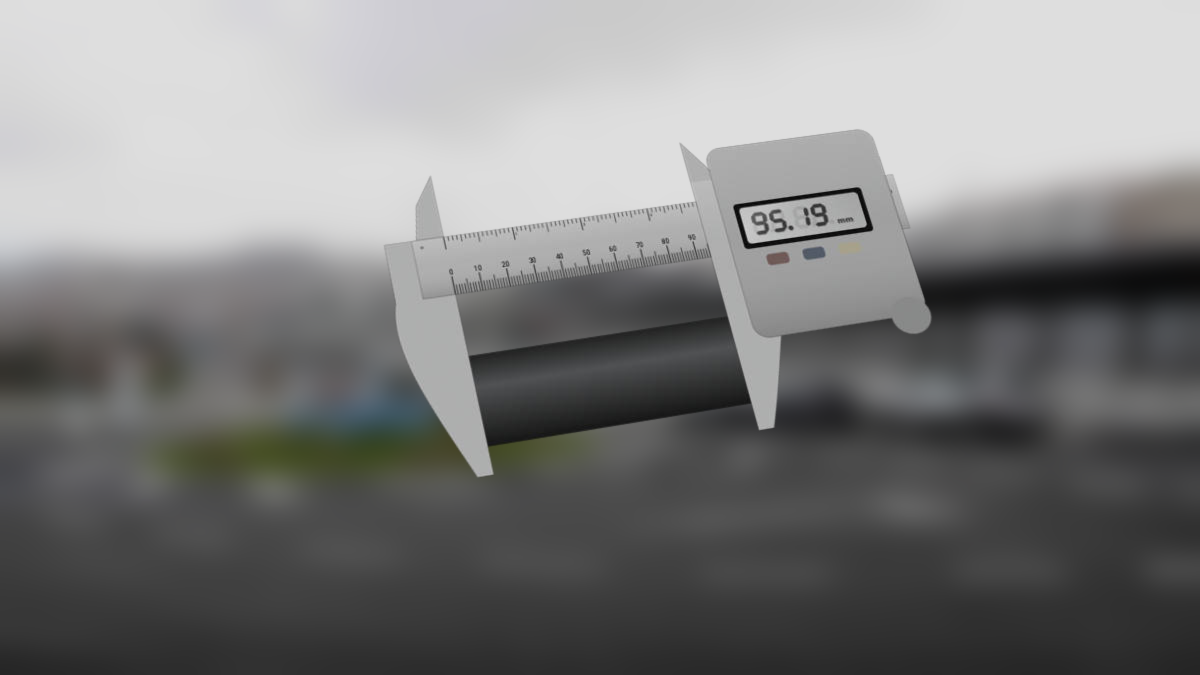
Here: 95.19 mm
